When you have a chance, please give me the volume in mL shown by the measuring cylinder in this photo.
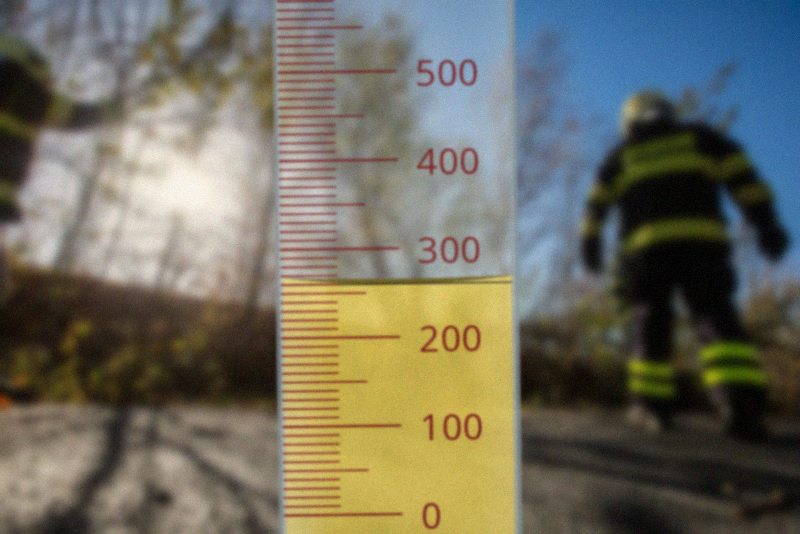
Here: 260 mL
